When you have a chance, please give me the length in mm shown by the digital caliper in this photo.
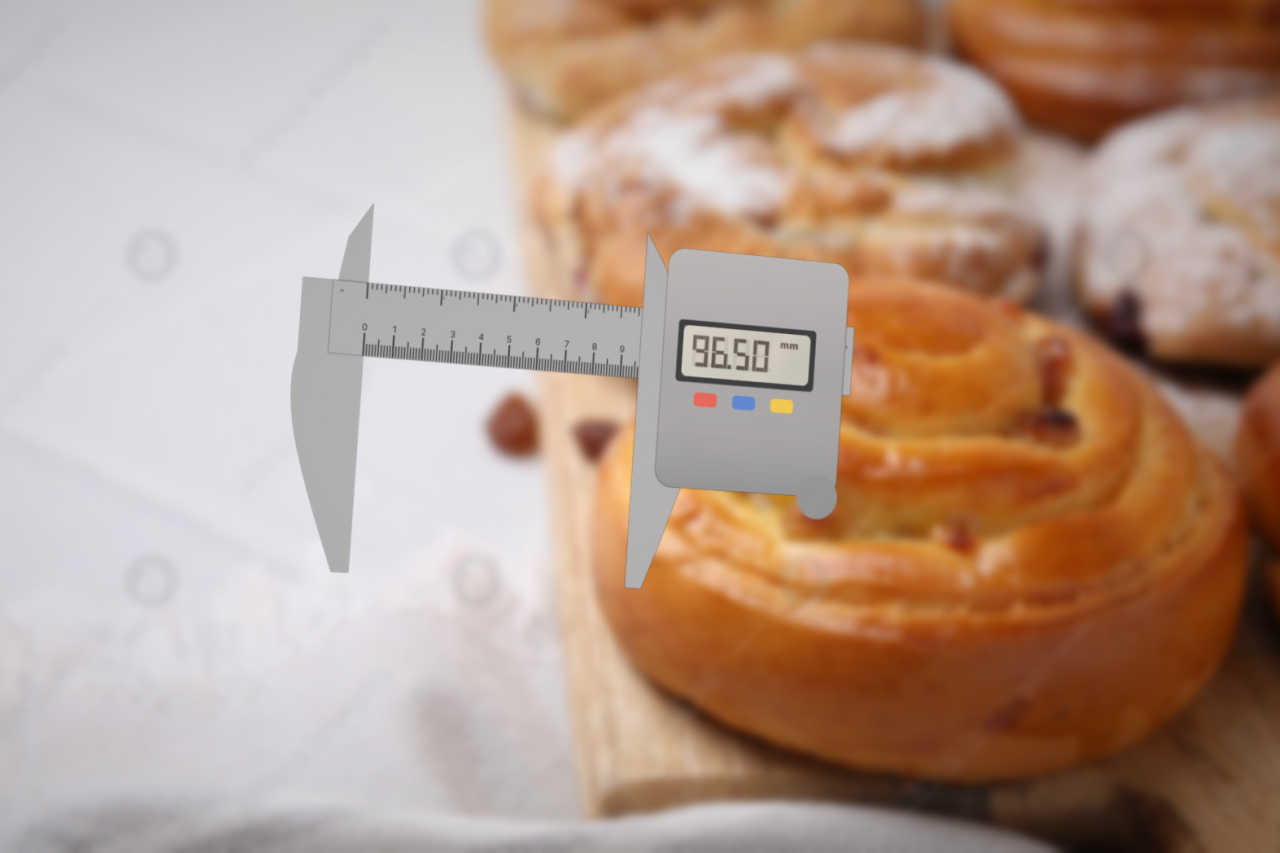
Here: 96.50 mm
